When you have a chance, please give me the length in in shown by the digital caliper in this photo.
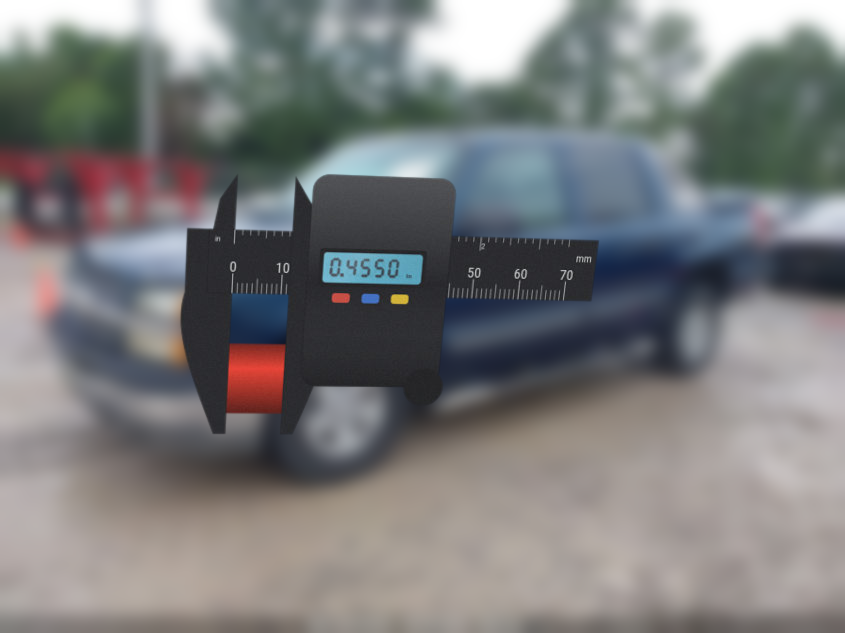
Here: 0.4550 in
